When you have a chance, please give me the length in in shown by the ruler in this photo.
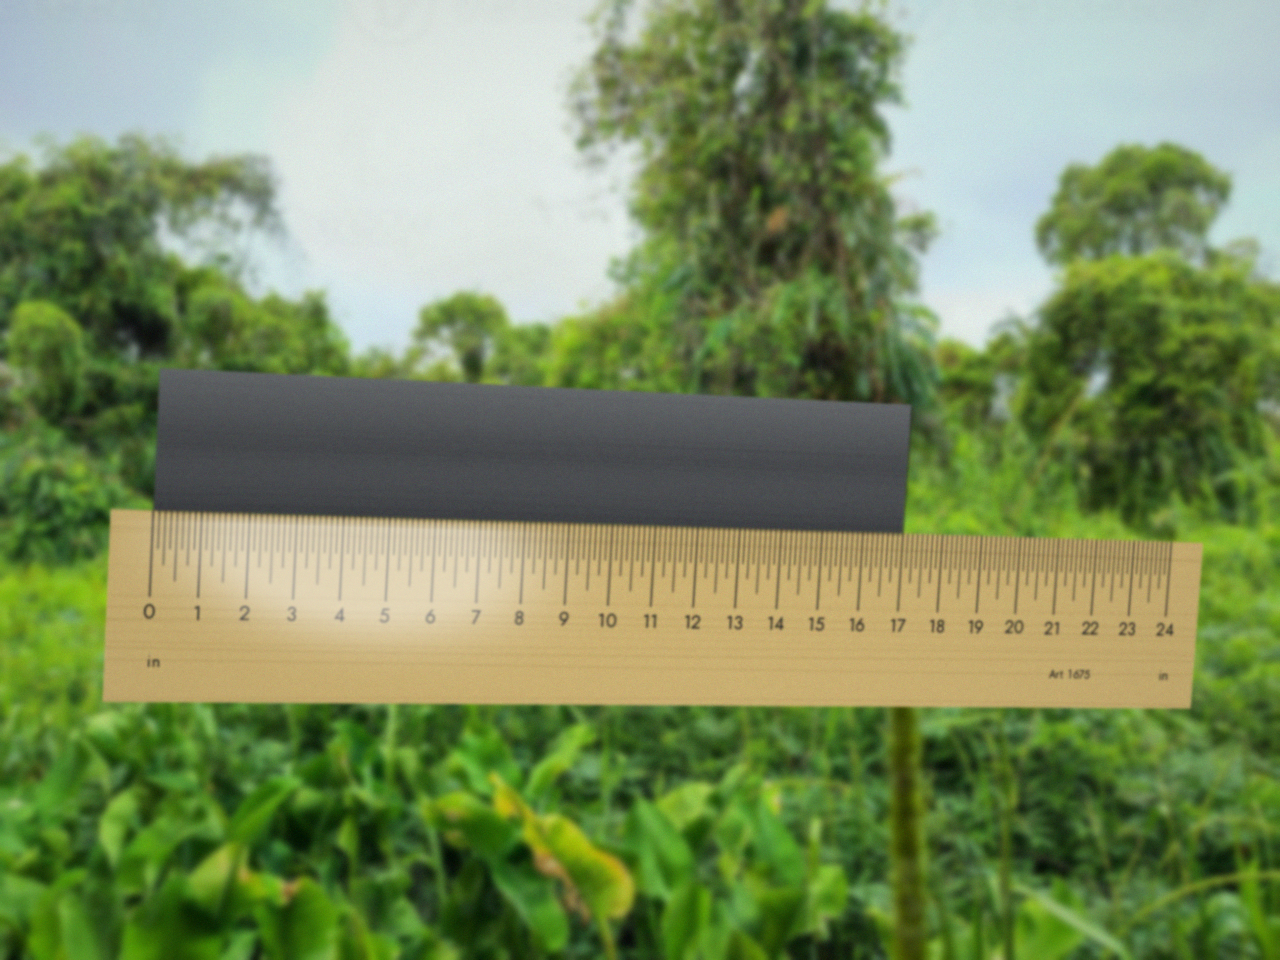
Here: 17 in
